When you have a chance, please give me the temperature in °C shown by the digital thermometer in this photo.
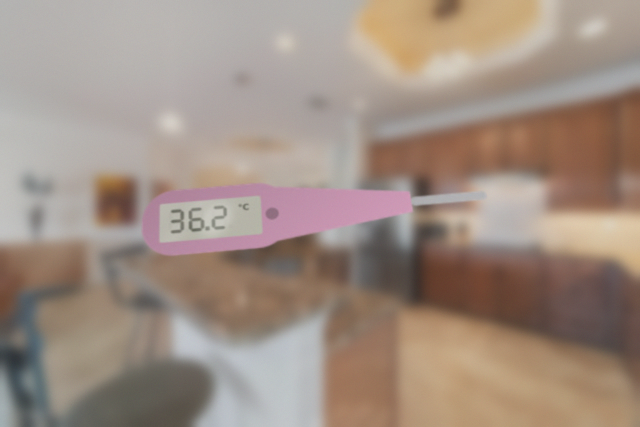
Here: 36.2 °C
